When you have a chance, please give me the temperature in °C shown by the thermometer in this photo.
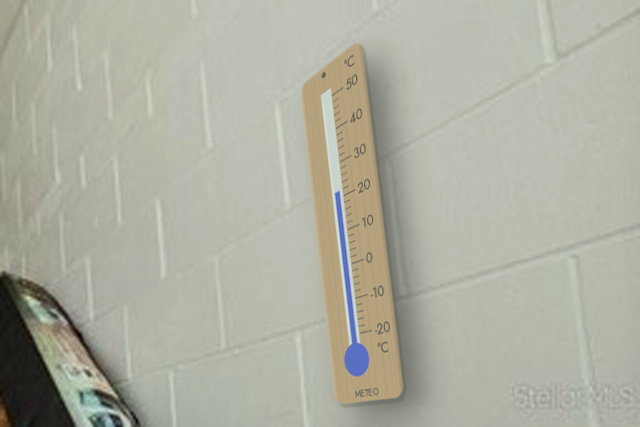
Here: 22 °C
